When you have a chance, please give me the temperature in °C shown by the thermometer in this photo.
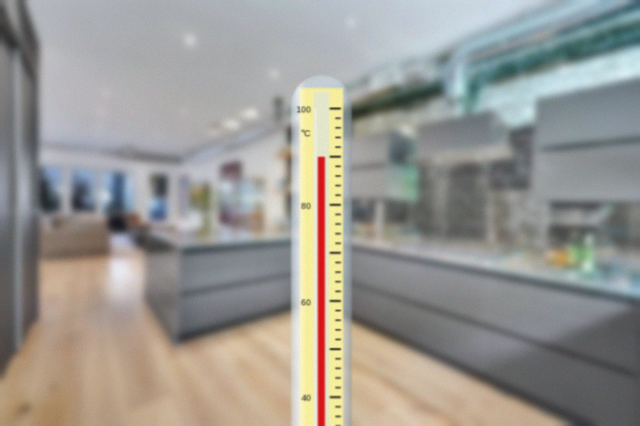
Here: 90 °C
